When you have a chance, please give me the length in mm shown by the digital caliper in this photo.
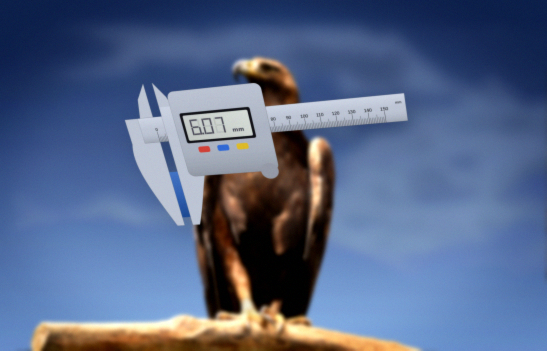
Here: 6.07 mm
